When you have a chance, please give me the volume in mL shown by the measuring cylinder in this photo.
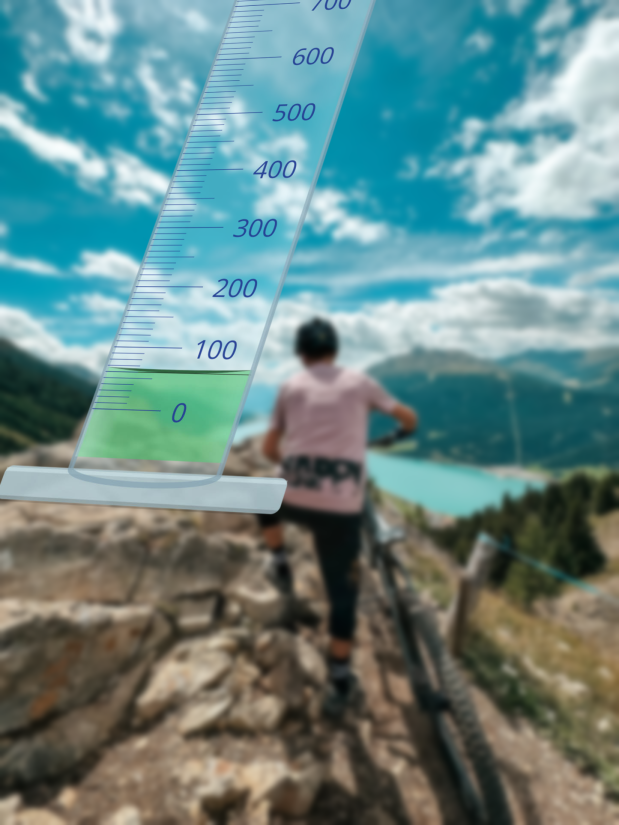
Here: 60 mL
